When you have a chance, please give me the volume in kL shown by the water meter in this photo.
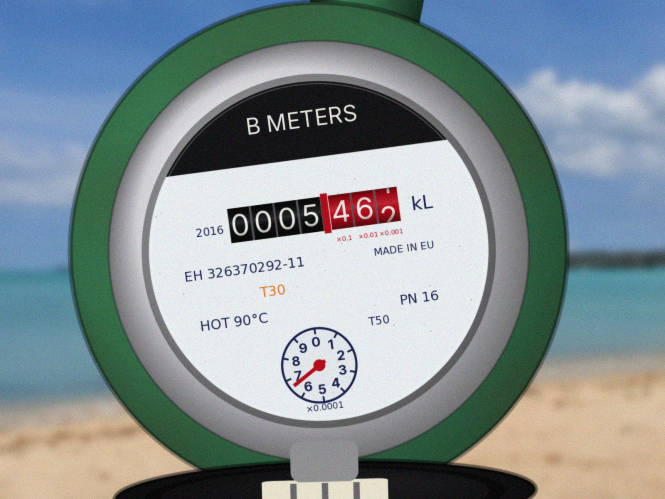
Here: 5.4616 kL
